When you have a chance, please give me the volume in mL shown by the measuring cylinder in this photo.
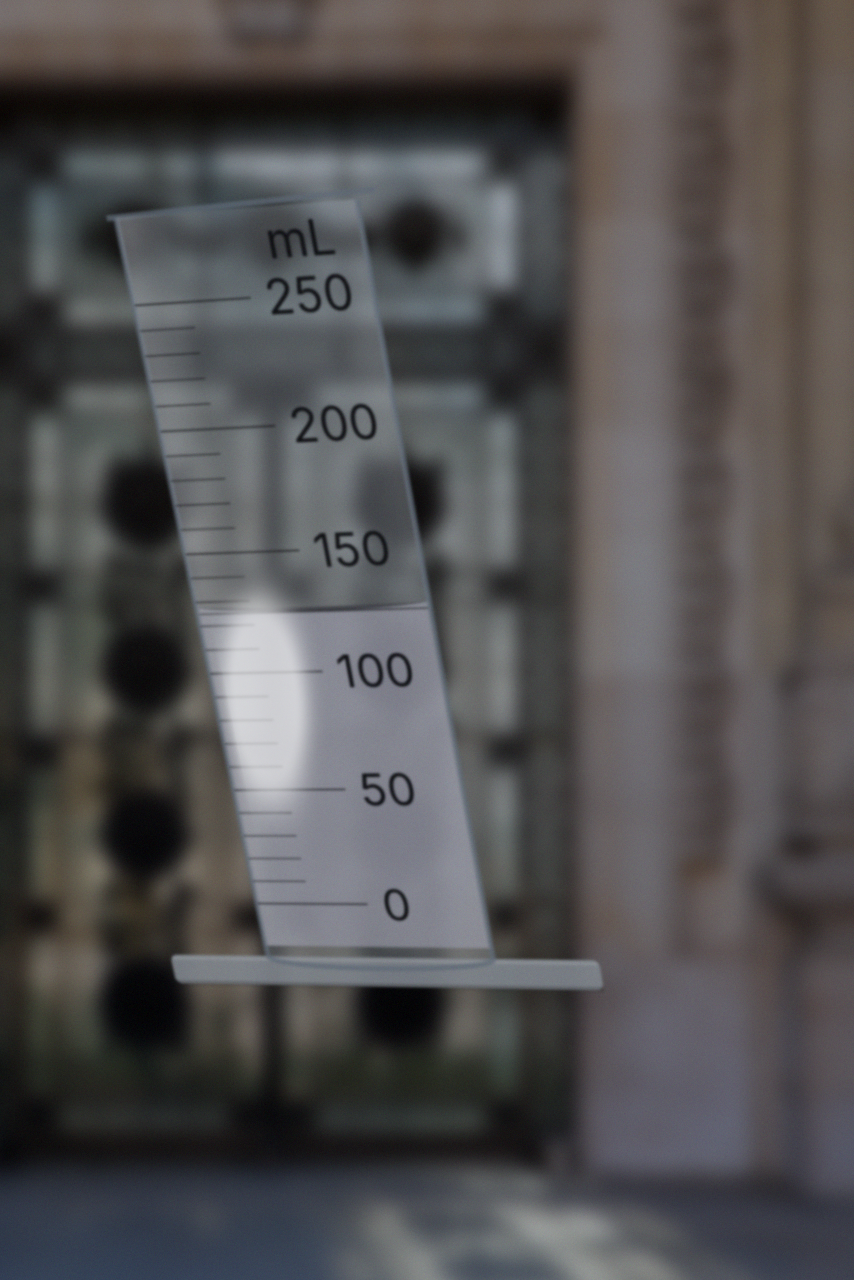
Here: 125 mL
